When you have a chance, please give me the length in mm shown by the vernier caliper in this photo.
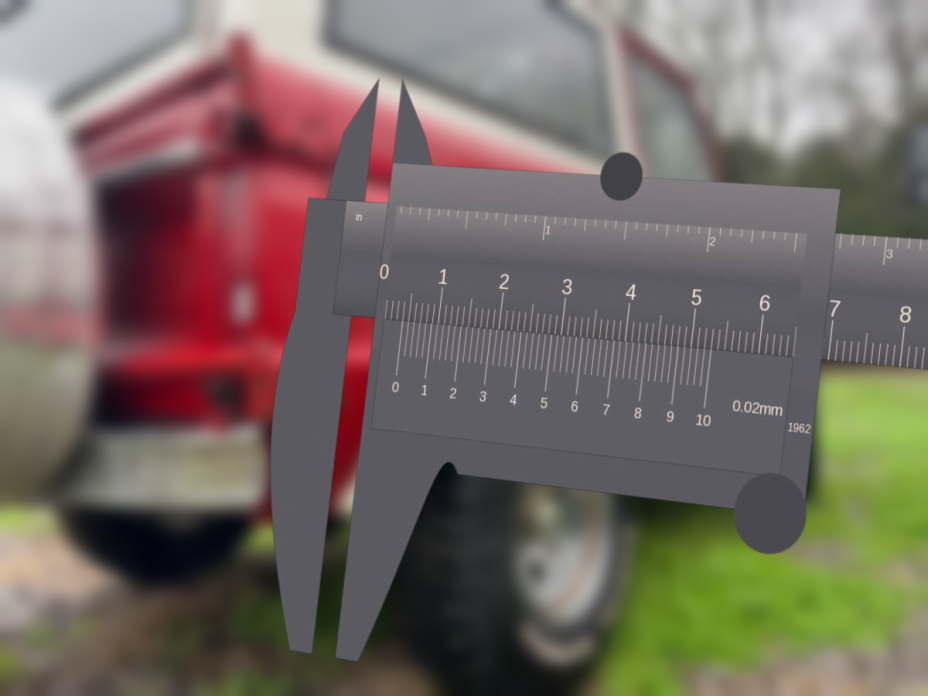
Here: 4.0 mm
